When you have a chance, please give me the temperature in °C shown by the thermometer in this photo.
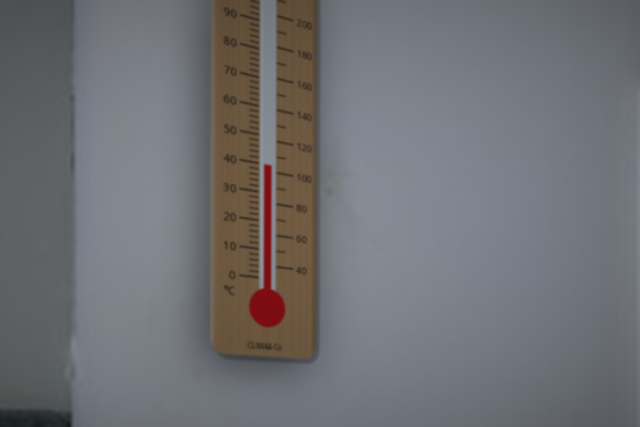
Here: 40 °C
